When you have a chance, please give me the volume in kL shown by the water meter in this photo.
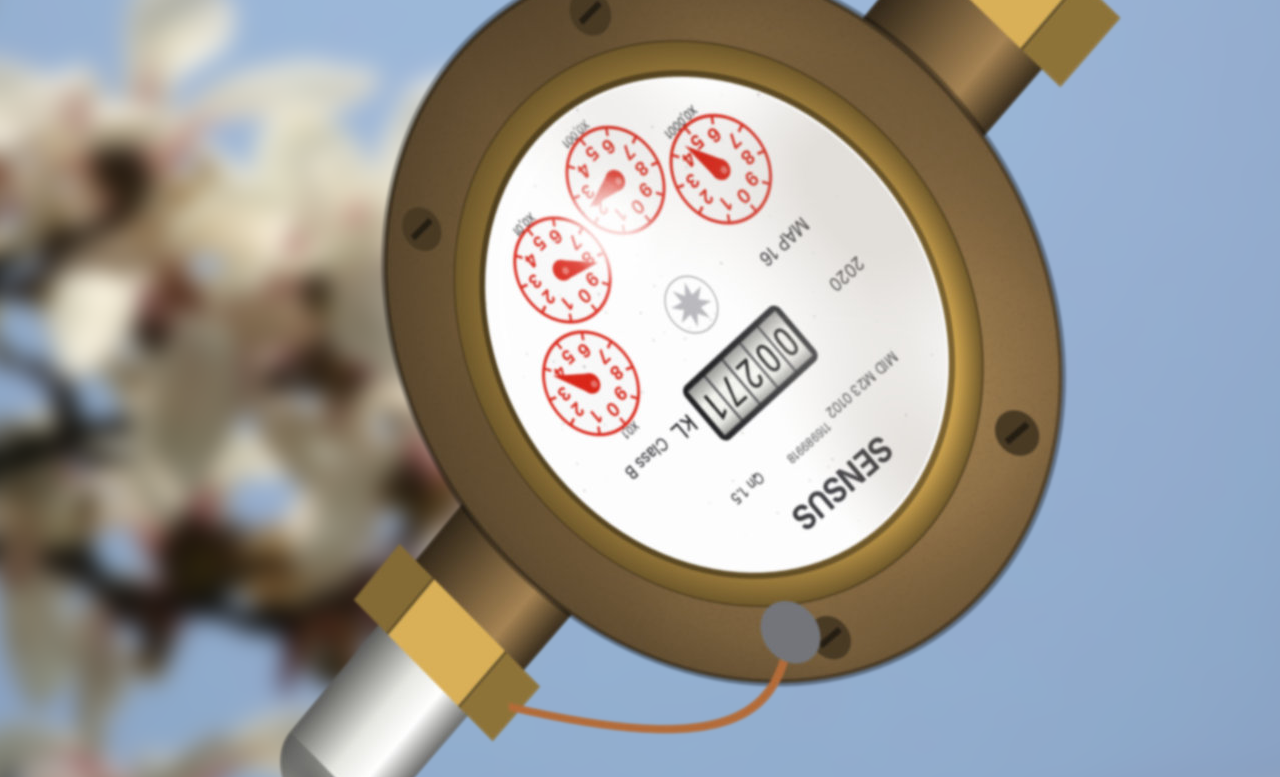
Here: 271.3824 kL
